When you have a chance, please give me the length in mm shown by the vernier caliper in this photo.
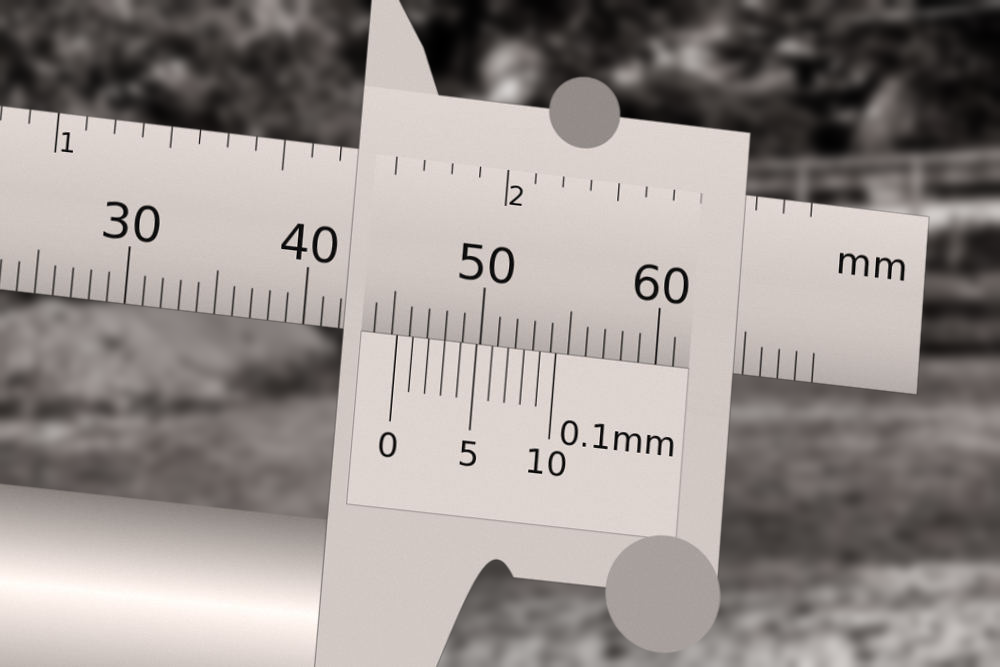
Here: 45.3 mm
